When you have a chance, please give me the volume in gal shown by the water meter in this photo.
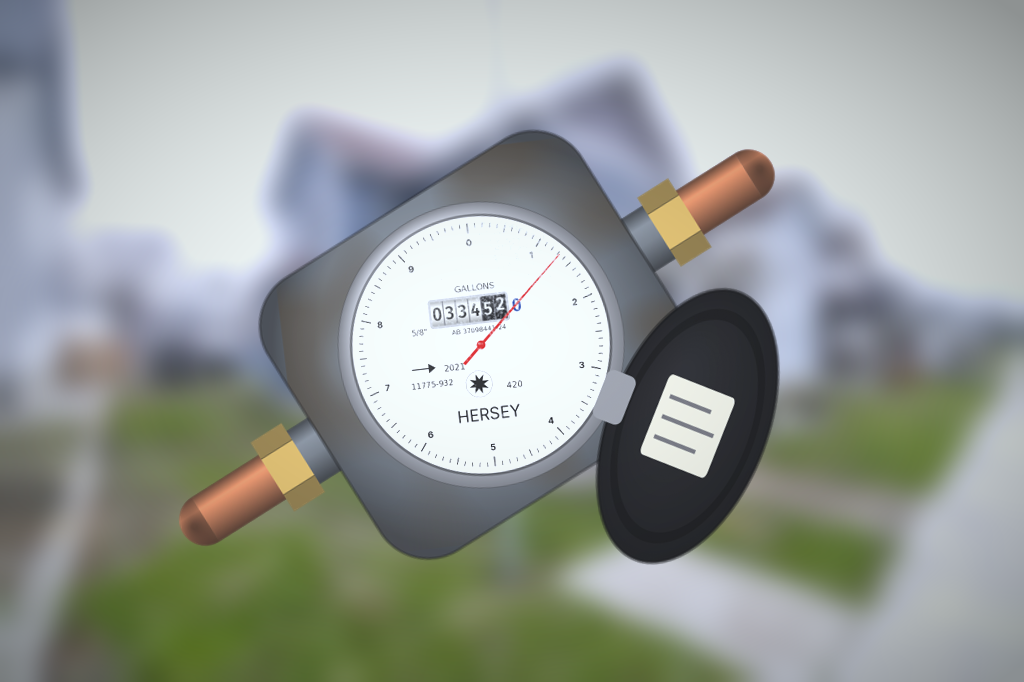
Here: 334521.3 gal
